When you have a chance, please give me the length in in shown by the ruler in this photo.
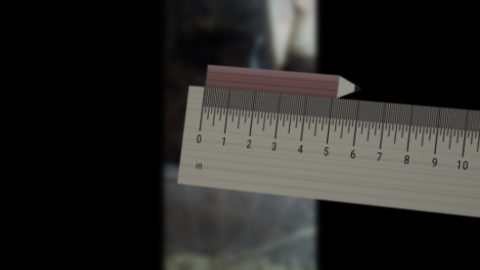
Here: 6 in
